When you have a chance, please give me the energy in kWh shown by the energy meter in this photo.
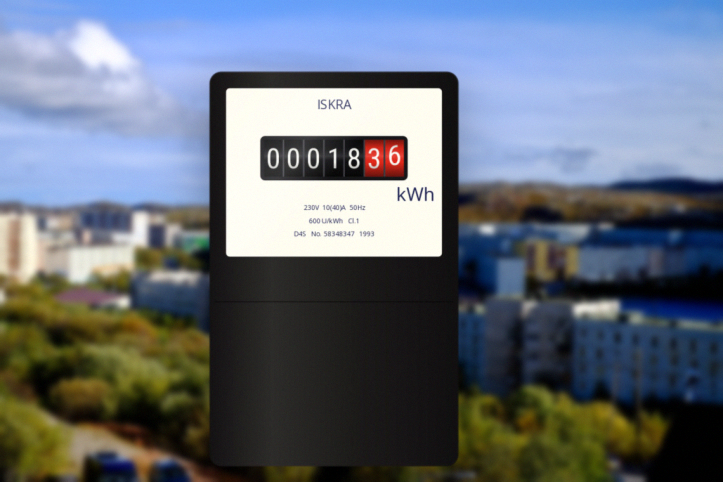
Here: 18.36 kWh
